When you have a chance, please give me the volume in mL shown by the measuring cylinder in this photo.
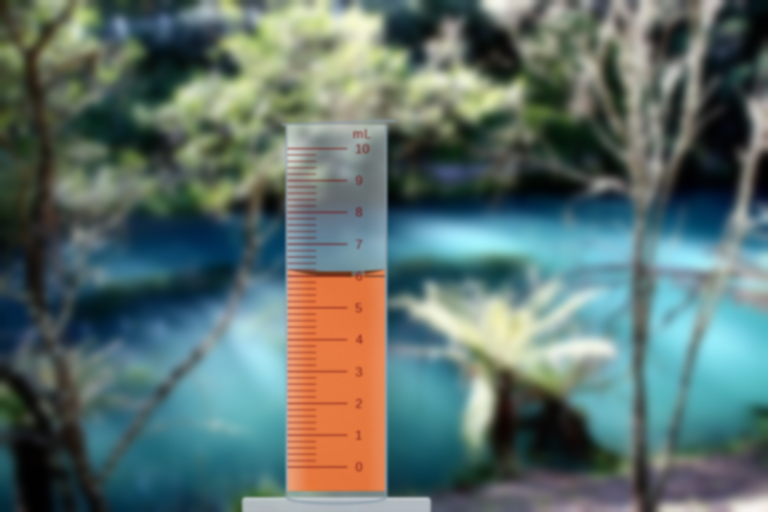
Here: 6 mL
